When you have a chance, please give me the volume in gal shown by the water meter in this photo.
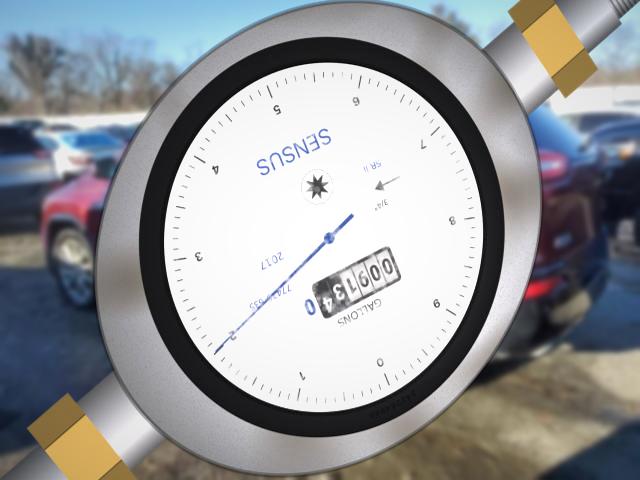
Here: 91342.0 gal
